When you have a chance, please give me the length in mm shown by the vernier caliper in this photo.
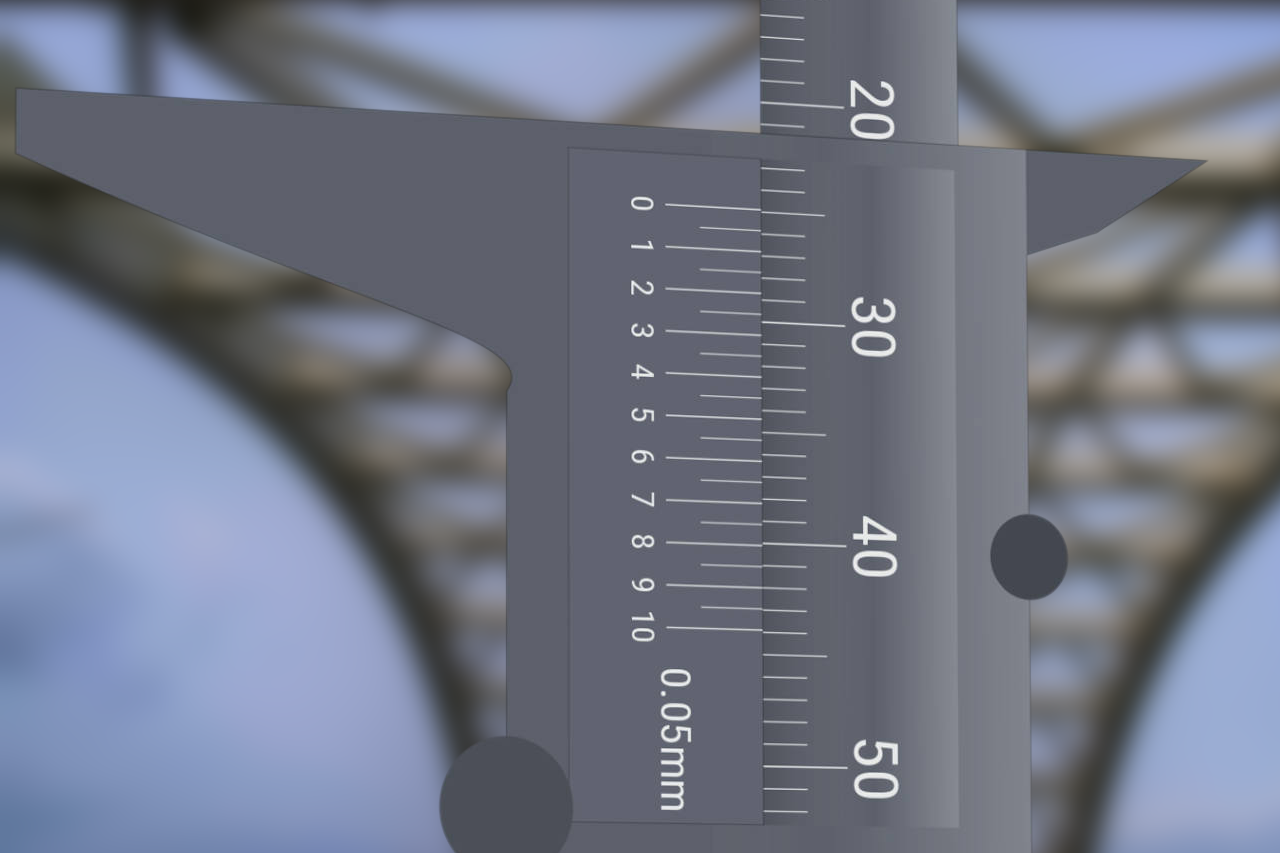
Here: 24.9 mm
